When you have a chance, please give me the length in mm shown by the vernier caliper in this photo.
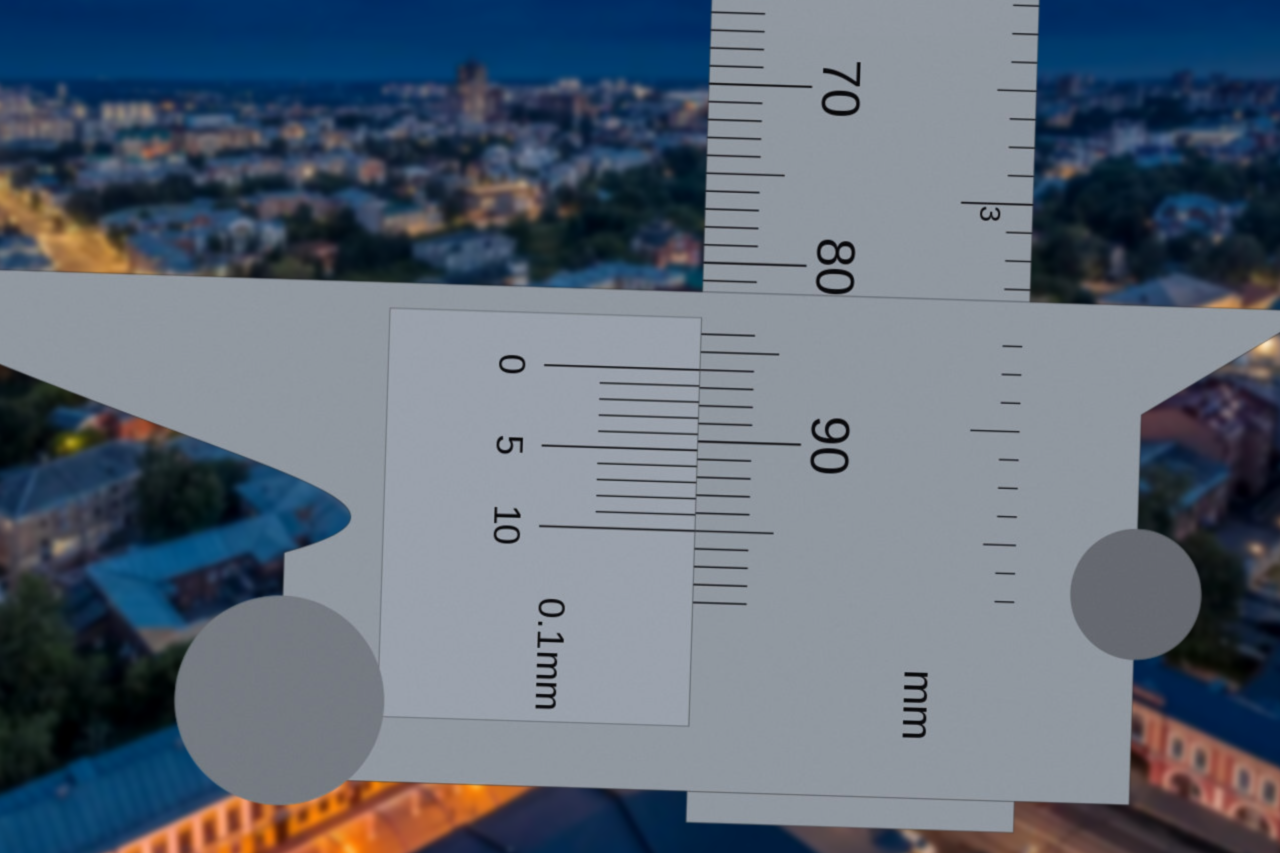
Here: 86.0 mm
